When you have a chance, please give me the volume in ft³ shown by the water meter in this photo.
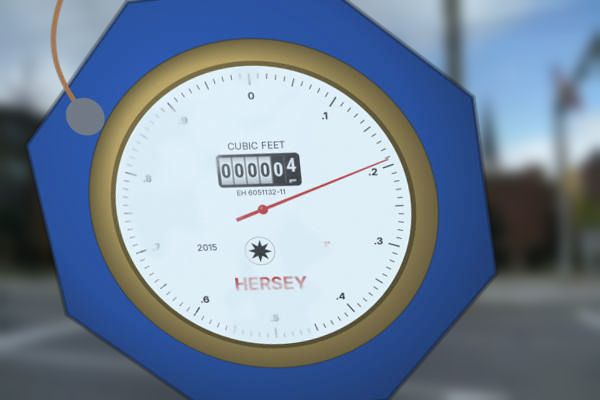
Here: 4.19 ft³
